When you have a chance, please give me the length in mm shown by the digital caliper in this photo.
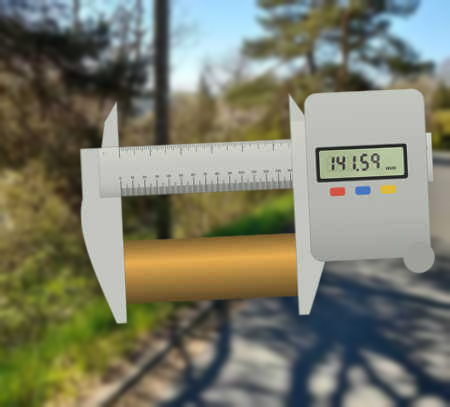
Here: 141.59 mm
